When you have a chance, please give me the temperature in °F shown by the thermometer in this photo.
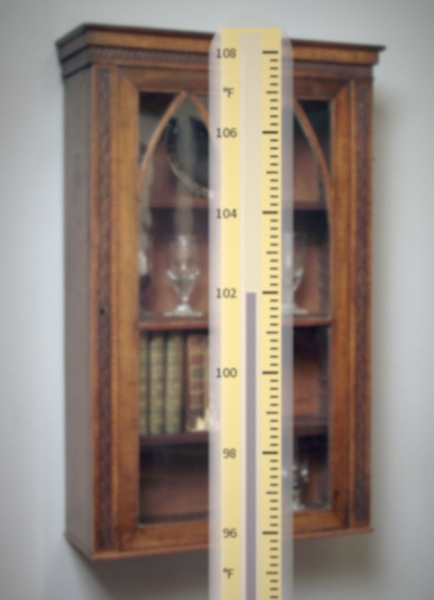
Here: 102 °F
